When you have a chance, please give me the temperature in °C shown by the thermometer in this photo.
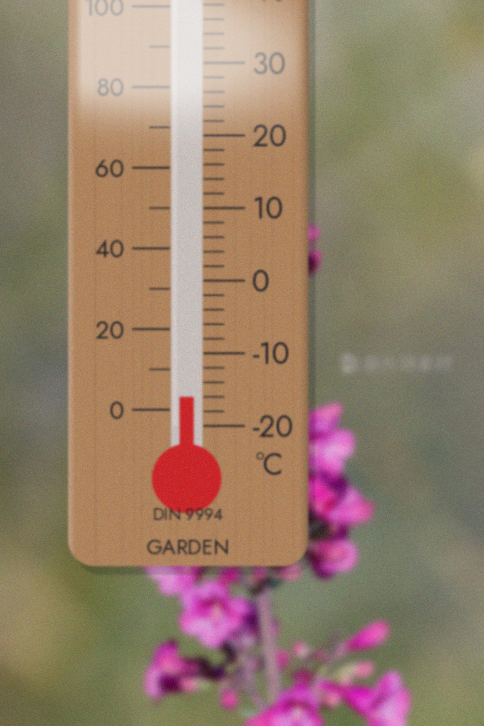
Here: -16 °C
